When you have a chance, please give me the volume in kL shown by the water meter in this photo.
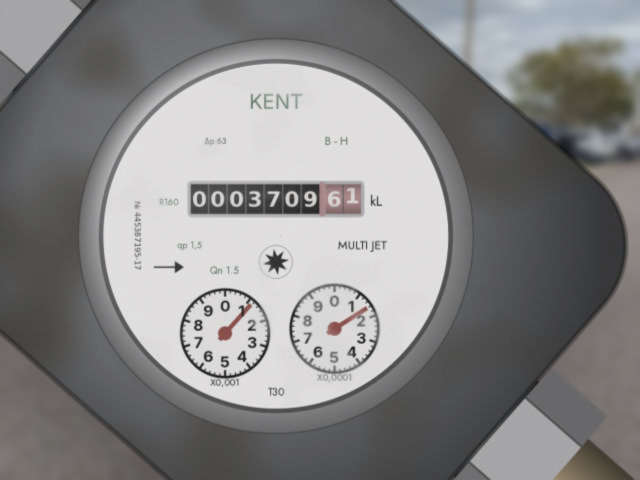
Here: 3709.6111 kL
